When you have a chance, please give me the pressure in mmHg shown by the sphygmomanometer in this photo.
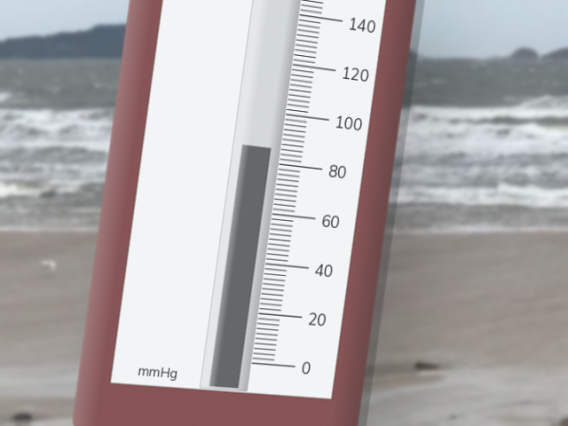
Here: 86 mmHg
